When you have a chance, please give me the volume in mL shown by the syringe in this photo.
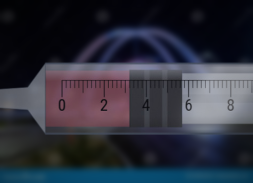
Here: 3.2 mL
